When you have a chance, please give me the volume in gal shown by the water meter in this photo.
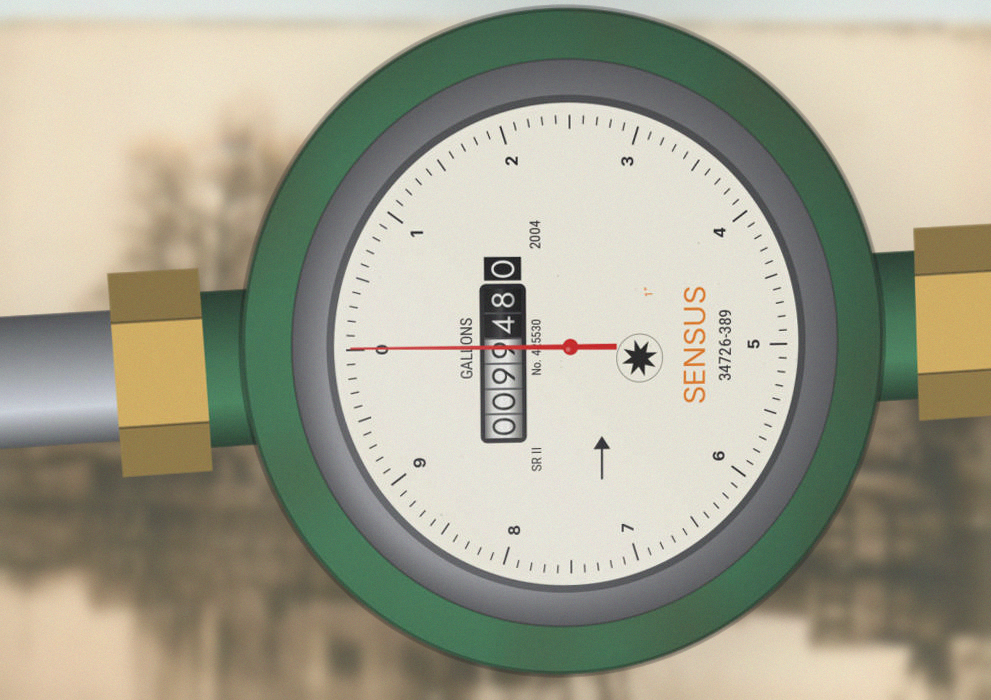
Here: 99480.0 gal
